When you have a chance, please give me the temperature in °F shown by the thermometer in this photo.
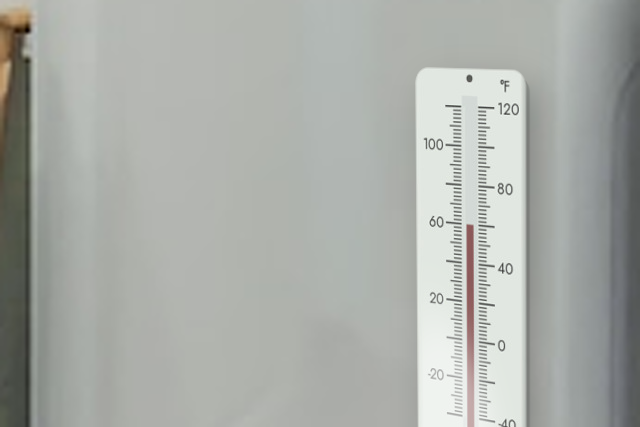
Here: 60 °F
